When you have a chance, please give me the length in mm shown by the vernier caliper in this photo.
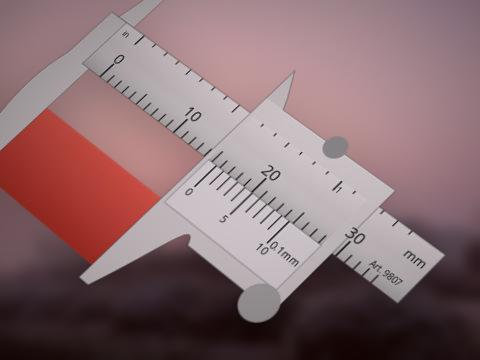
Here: 15.6 mm
